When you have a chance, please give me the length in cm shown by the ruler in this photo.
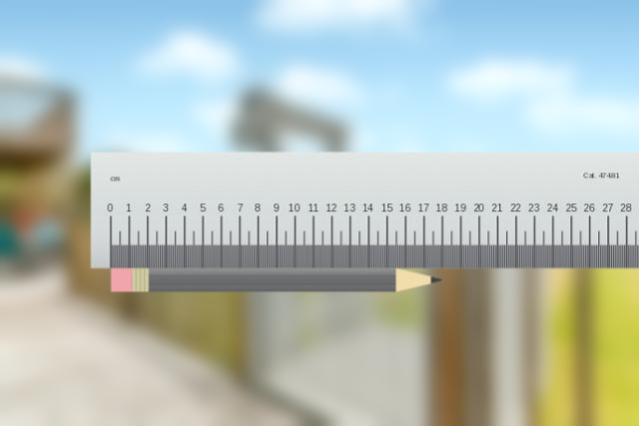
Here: 18 cm
